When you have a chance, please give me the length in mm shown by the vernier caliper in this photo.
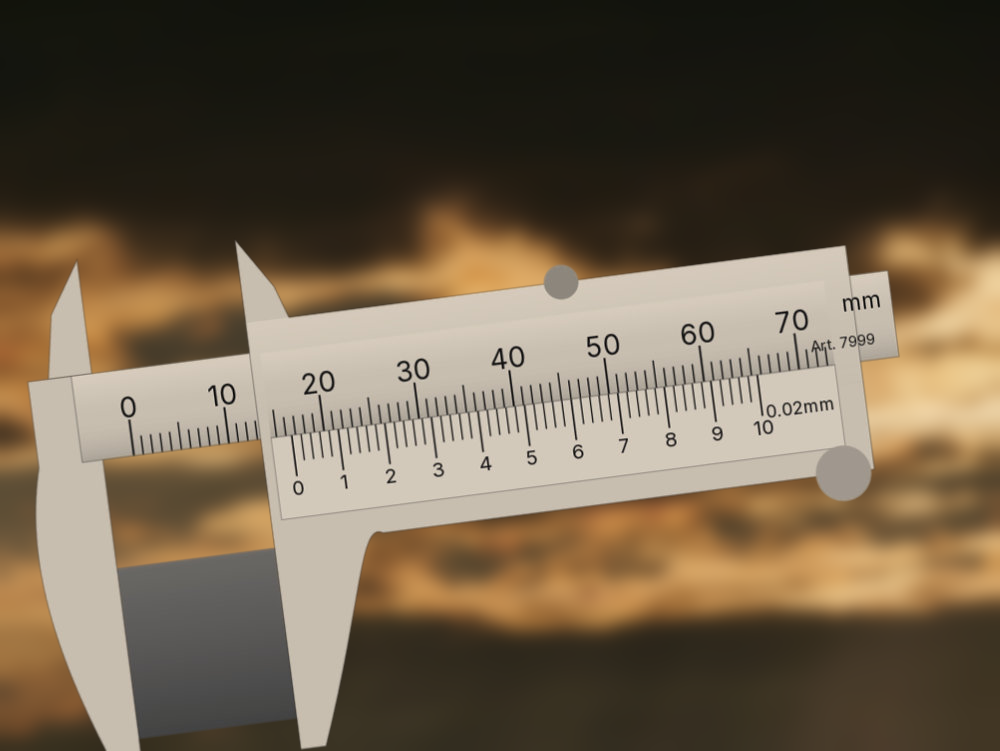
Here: 16.6 mm
